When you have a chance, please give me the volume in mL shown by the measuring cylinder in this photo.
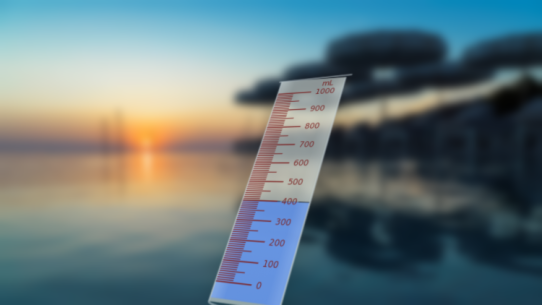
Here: 400 mL
